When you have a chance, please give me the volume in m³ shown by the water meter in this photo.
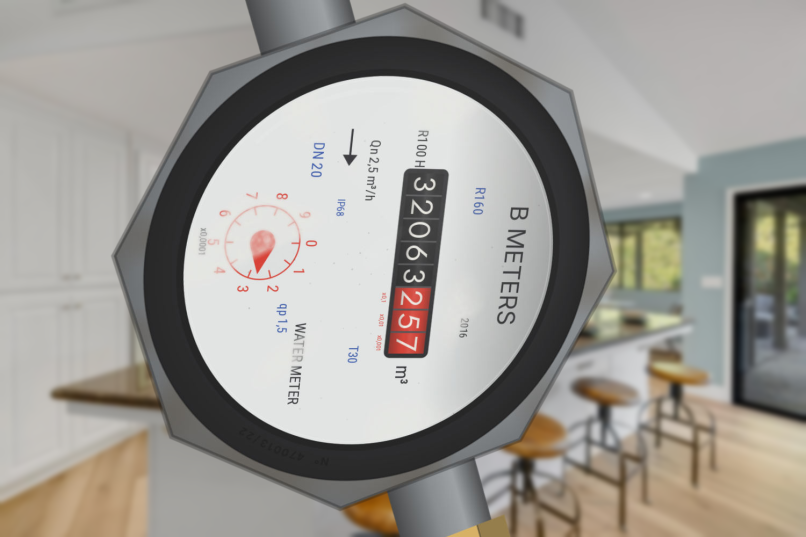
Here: 32063.2572 m³
